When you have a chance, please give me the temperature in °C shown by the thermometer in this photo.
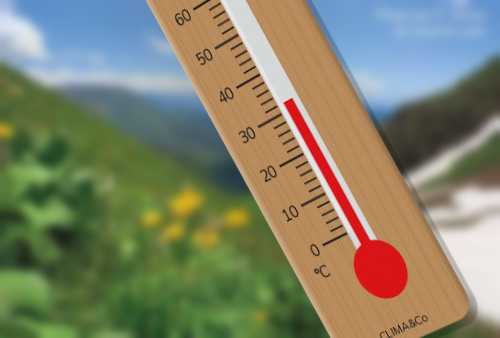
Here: 32 °C
